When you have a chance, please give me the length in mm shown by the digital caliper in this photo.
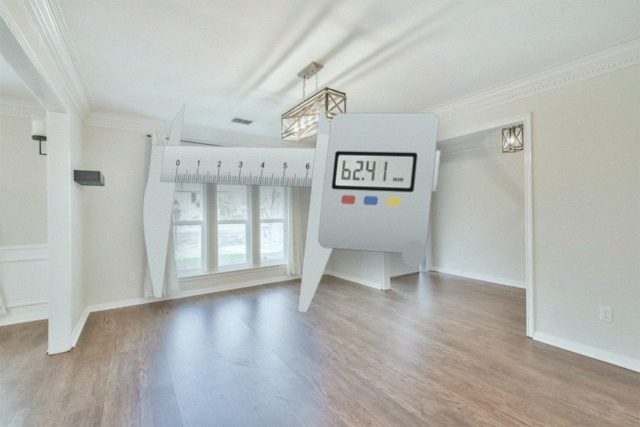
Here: 62.41 mm
